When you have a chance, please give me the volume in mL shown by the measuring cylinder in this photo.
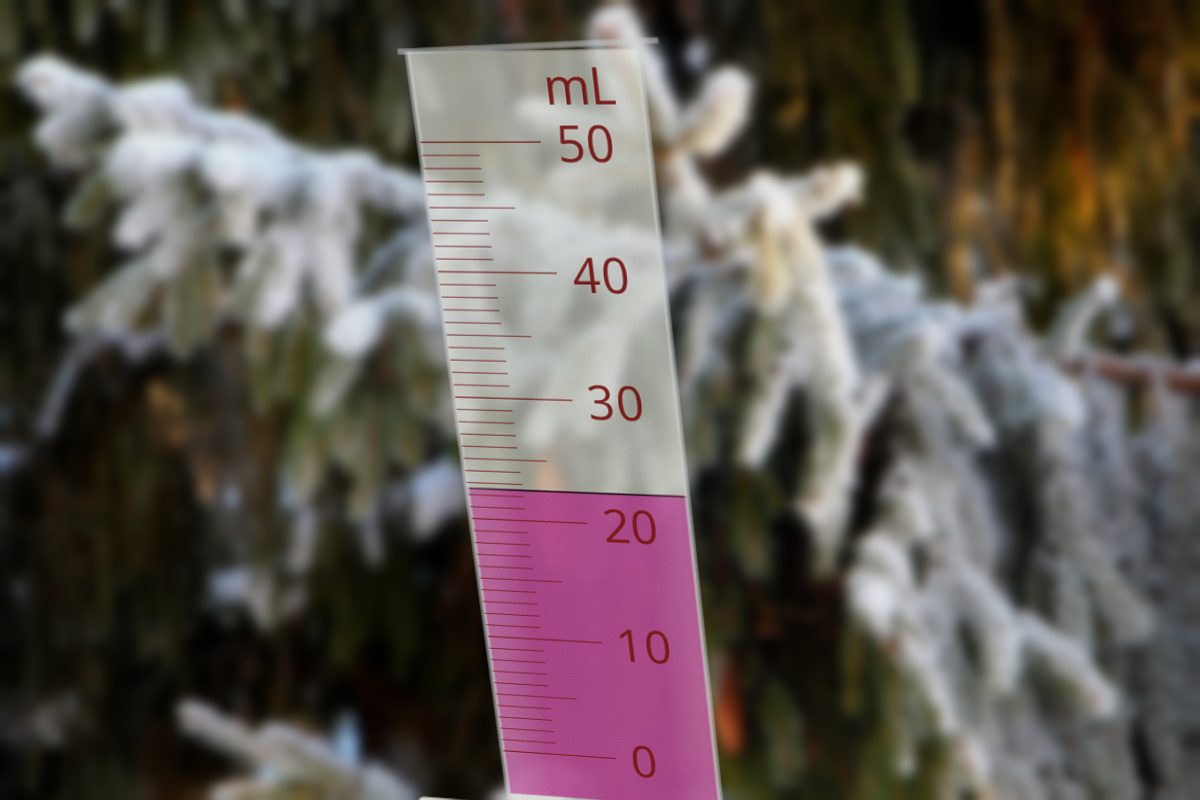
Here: 22.5 mL
